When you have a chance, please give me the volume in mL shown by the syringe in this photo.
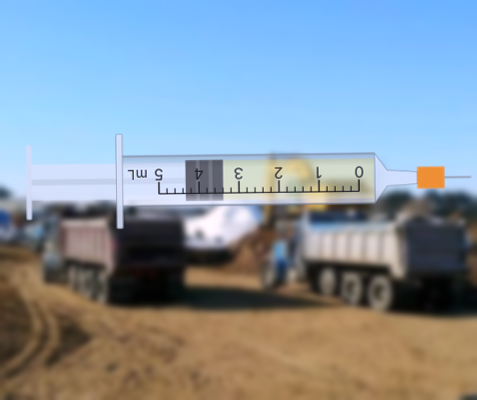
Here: 3.4 mL
